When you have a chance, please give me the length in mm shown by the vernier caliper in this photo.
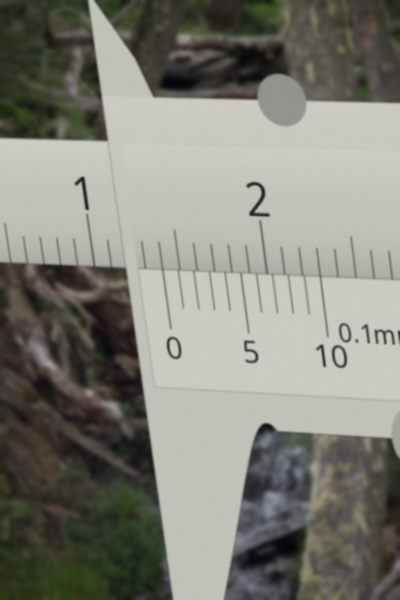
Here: 14.0 mm
